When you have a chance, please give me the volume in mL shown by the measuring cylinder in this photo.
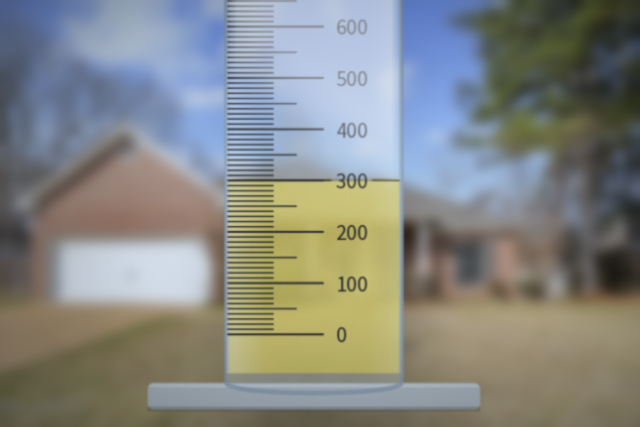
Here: 300 mL
